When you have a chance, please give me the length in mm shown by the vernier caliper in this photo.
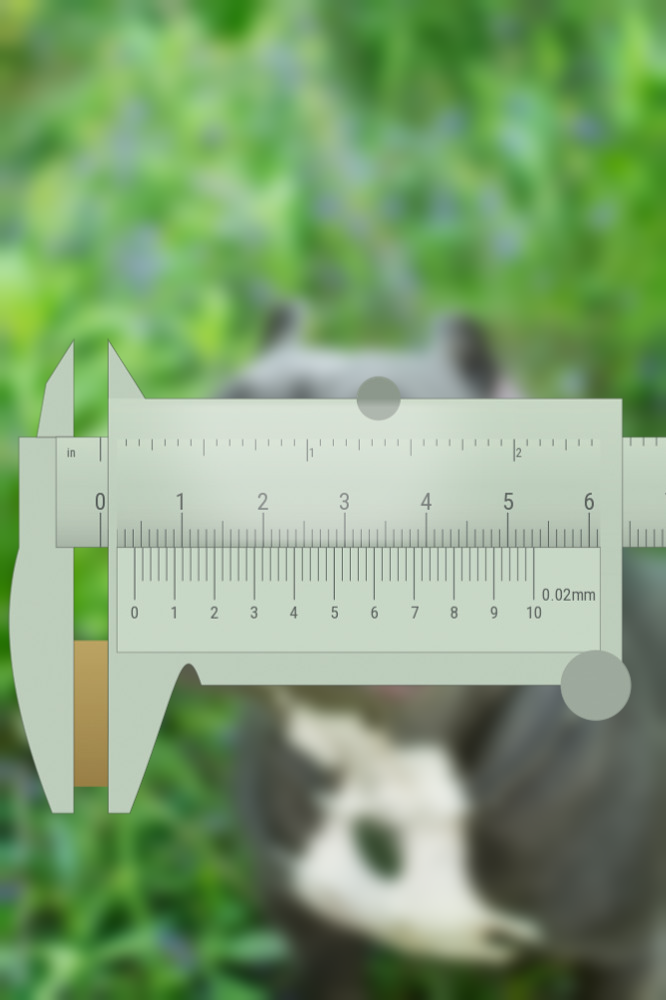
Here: 4.2 mm
